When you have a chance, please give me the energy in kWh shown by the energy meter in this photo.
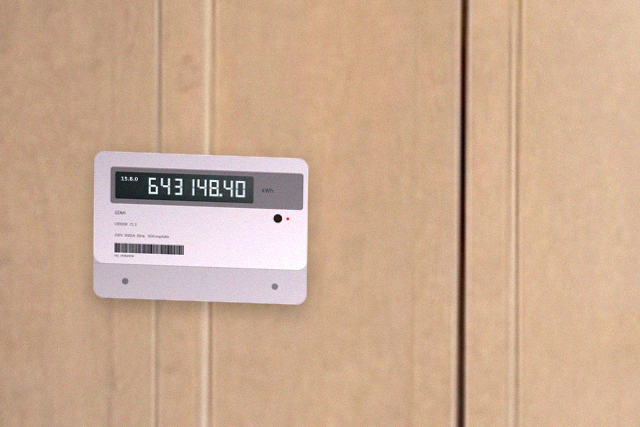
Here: 643148.40 kWh
